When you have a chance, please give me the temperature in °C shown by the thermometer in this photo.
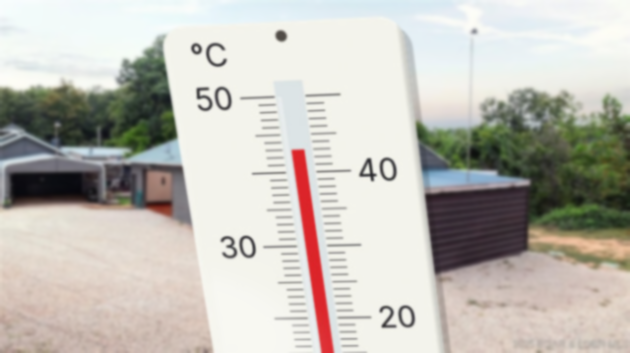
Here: 43 °C
